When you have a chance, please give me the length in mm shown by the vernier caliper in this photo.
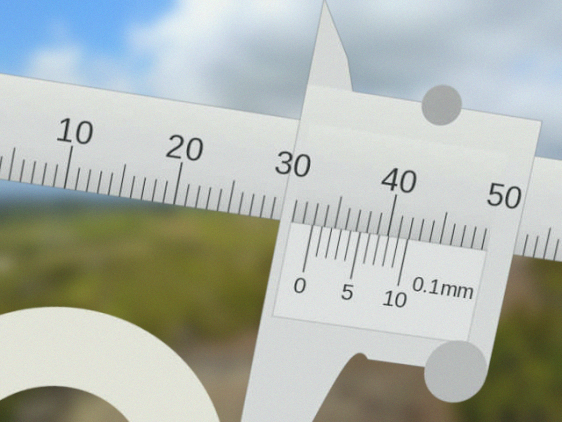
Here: 32.9 mm
